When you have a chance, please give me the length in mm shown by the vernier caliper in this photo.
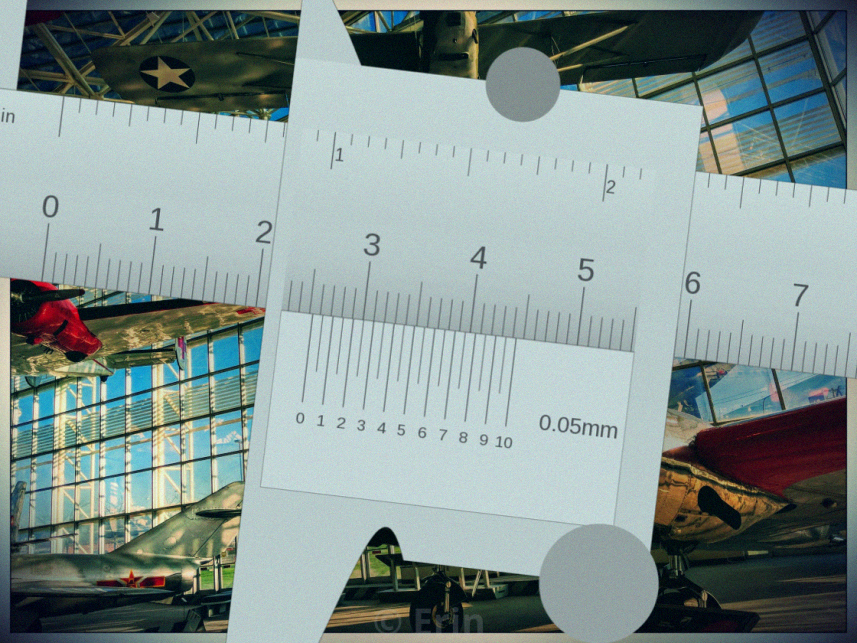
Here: 25.3 mm
